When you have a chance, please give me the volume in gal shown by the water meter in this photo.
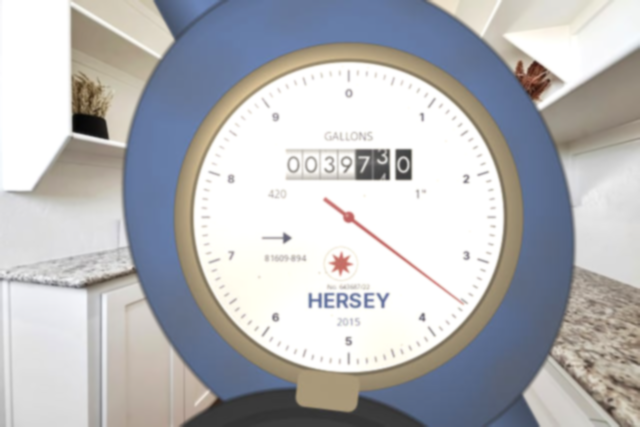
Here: 39733.5 gal
